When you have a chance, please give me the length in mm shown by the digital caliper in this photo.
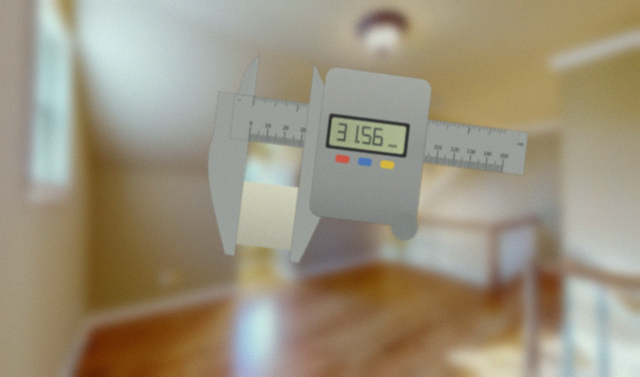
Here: 31.56 mm
